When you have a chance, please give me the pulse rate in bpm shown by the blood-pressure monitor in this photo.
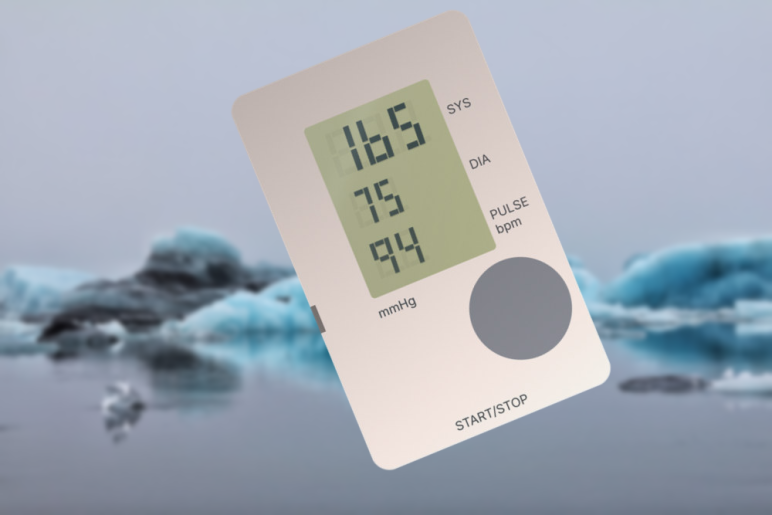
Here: 94 bpm
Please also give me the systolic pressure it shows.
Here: 165 mmHg
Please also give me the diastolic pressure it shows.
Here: 75 mmHg
